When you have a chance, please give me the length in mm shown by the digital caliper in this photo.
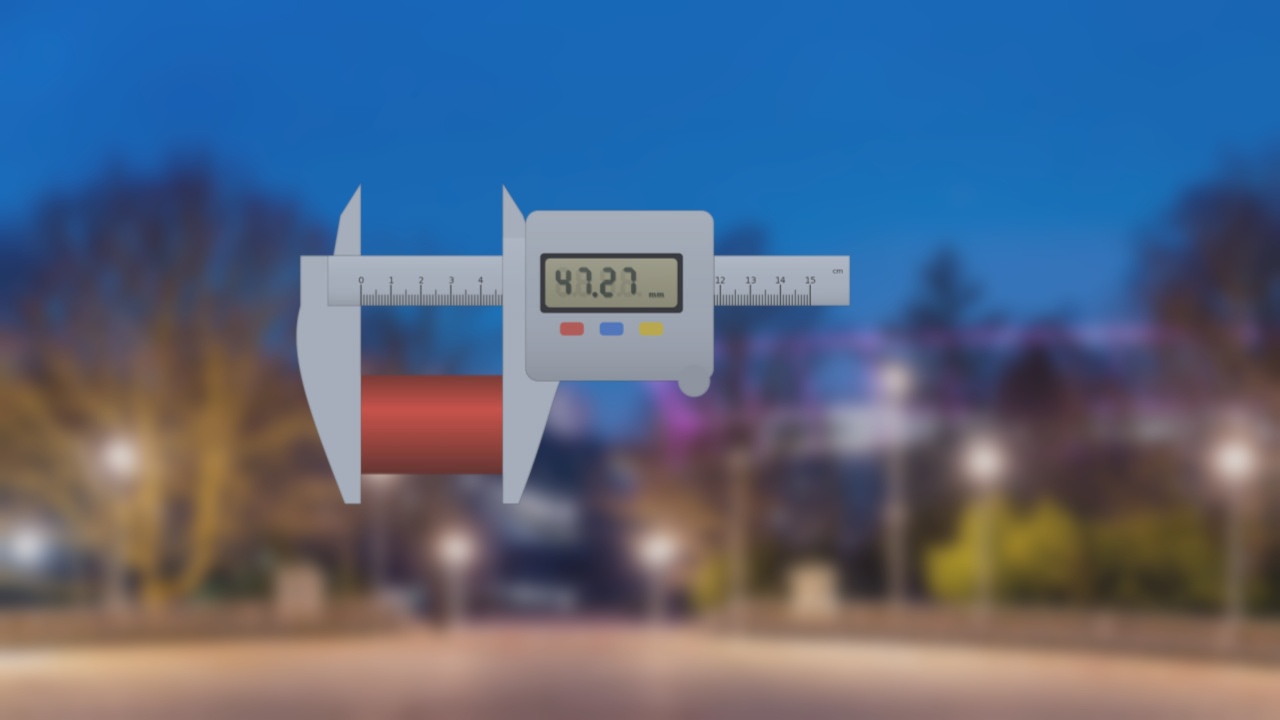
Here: 47.27 mm
